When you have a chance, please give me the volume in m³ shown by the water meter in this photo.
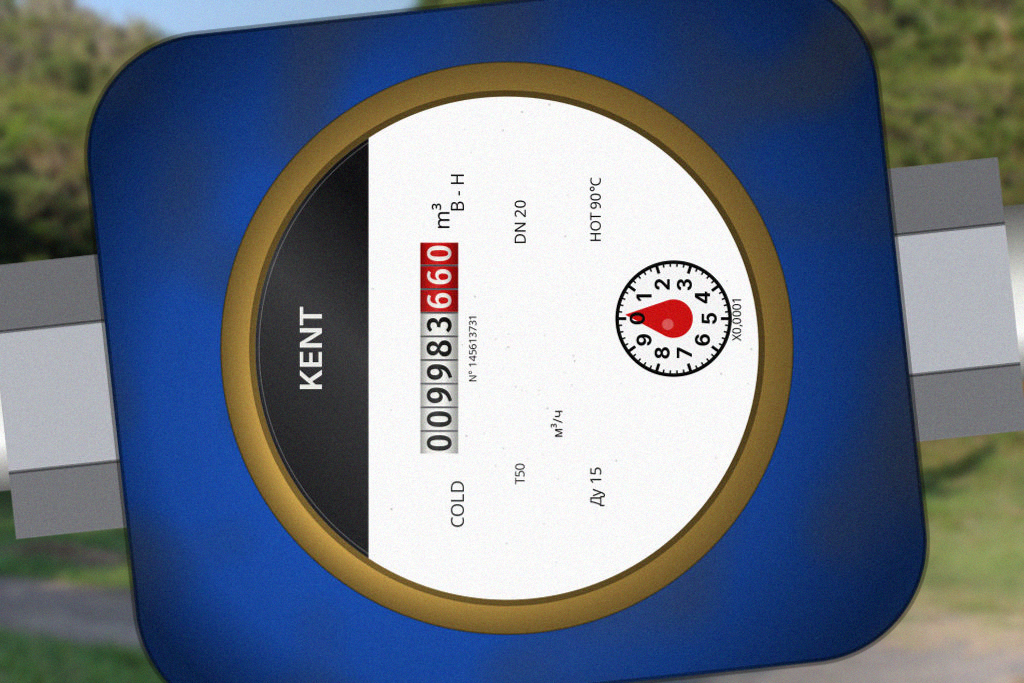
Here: 9983.6600 m³
